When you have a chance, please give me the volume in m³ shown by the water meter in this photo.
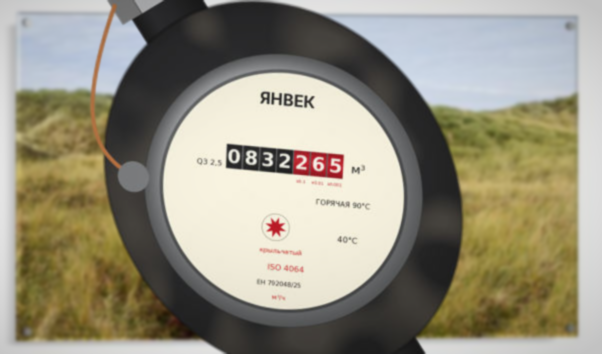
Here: 832.265 m³
